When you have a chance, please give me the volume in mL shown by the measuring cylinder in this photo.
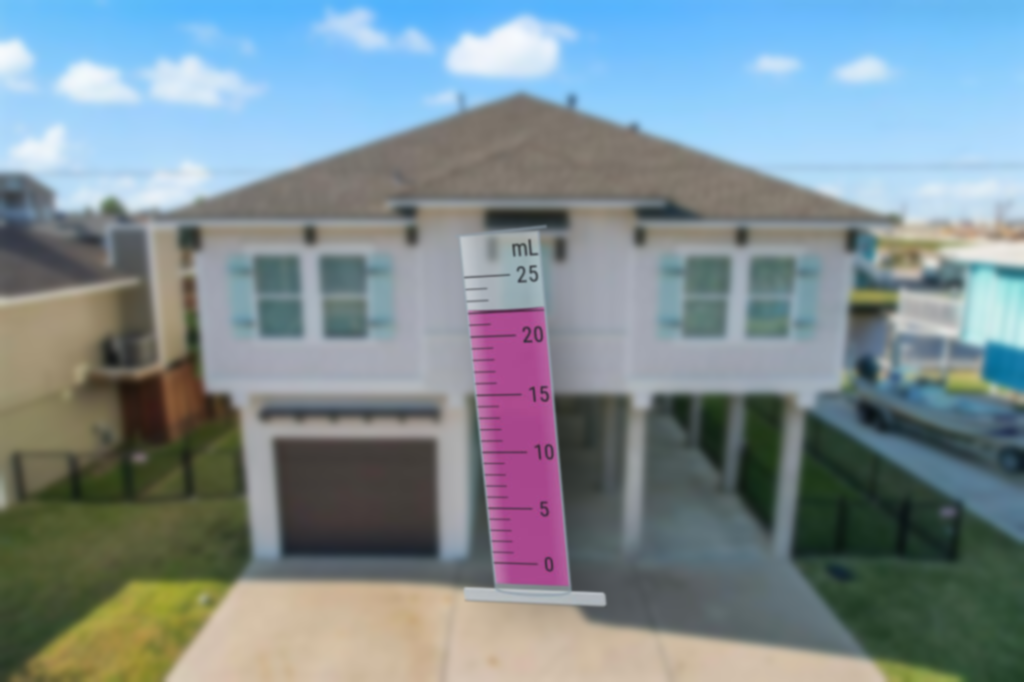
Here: 22 mL
